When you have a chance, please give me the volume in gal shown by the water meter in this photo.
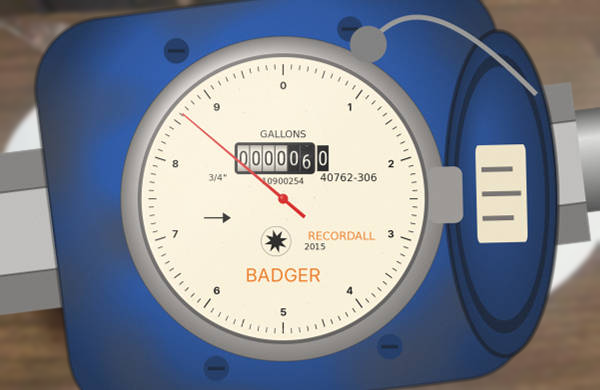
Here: 58.6 gal
